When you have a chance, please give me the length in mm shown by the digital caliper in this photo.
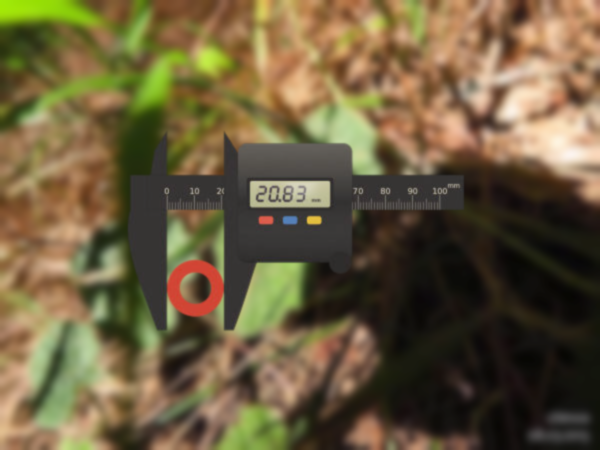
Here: 20.83 mm
